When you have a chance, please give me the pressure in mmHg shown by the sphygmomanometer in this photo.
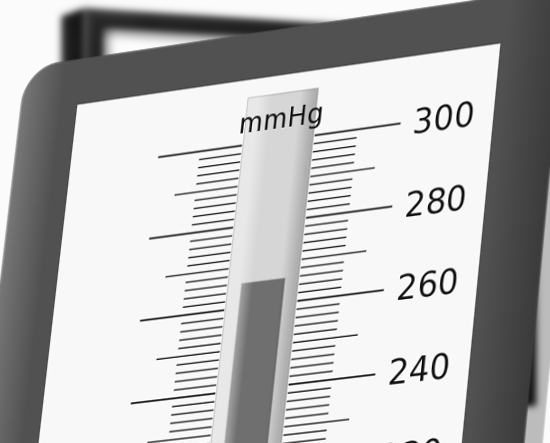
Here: 266 mmHg
